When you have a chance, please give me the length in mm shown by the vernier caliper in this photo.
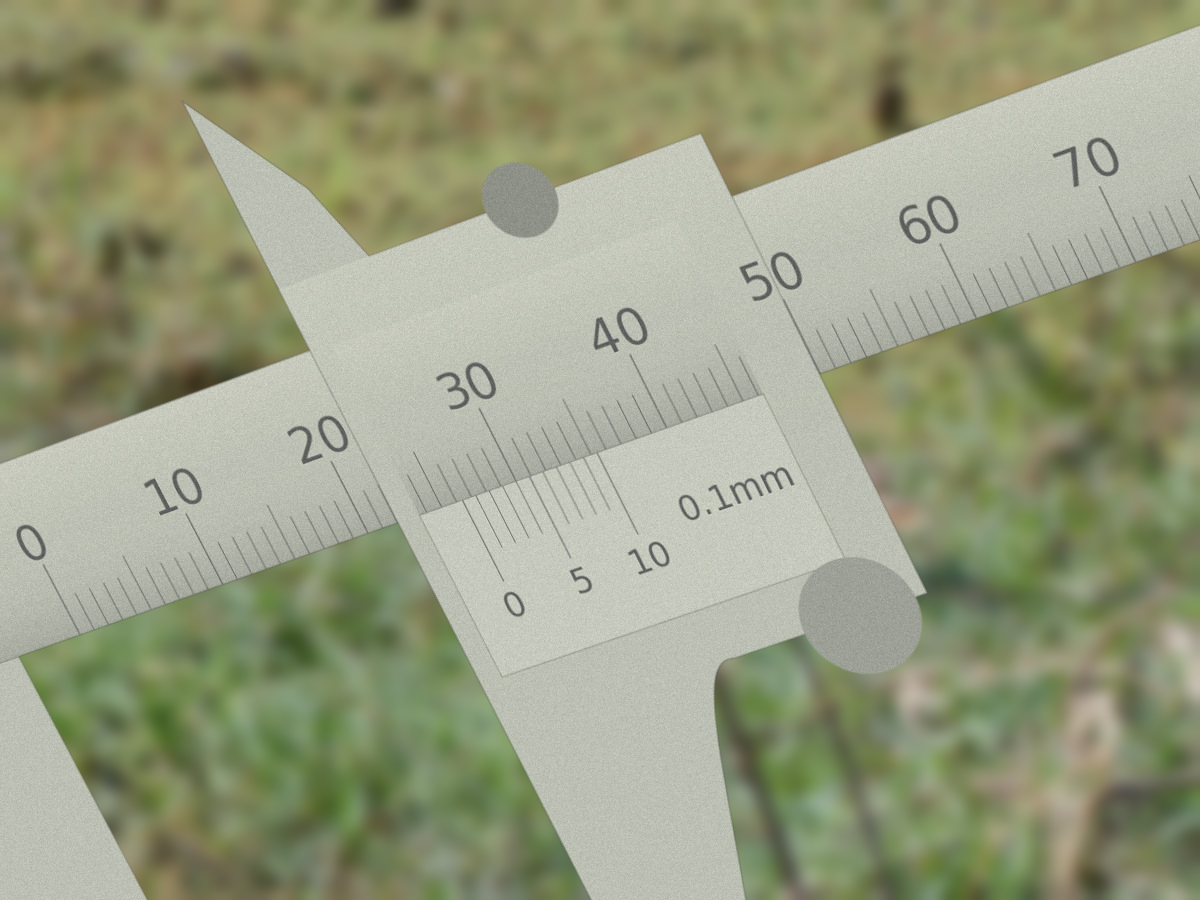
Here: 26.4 mm
